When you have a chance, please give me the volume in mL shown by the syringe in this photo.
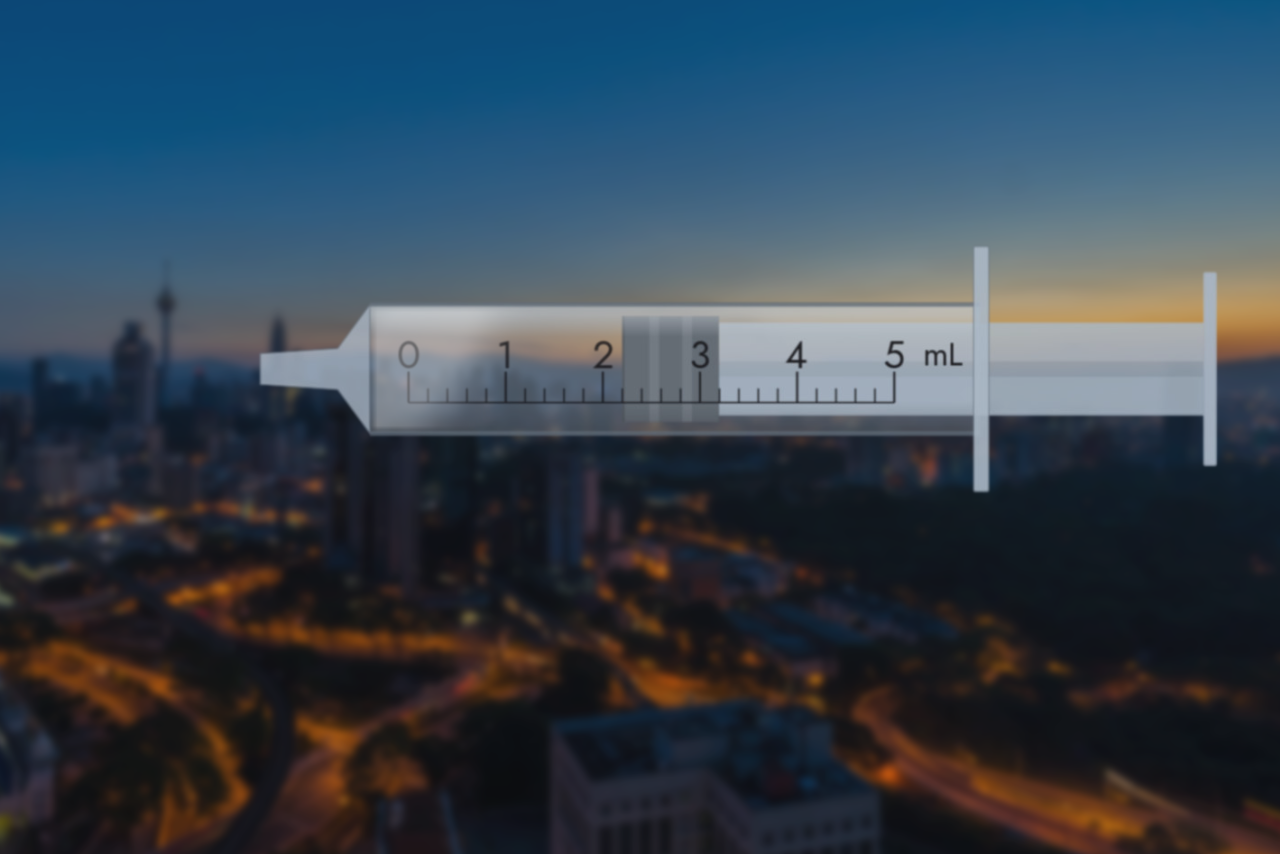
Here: 2.2 mL
